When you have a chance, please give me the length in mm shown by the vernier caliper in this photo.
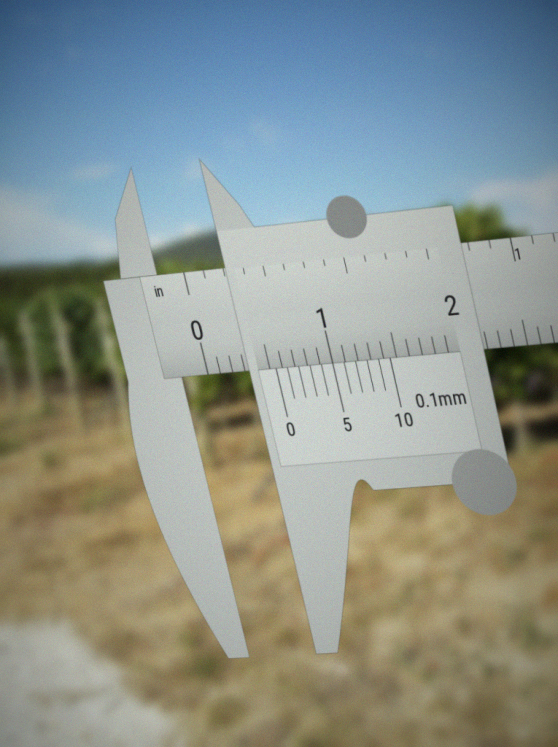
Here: 5.5 mm
